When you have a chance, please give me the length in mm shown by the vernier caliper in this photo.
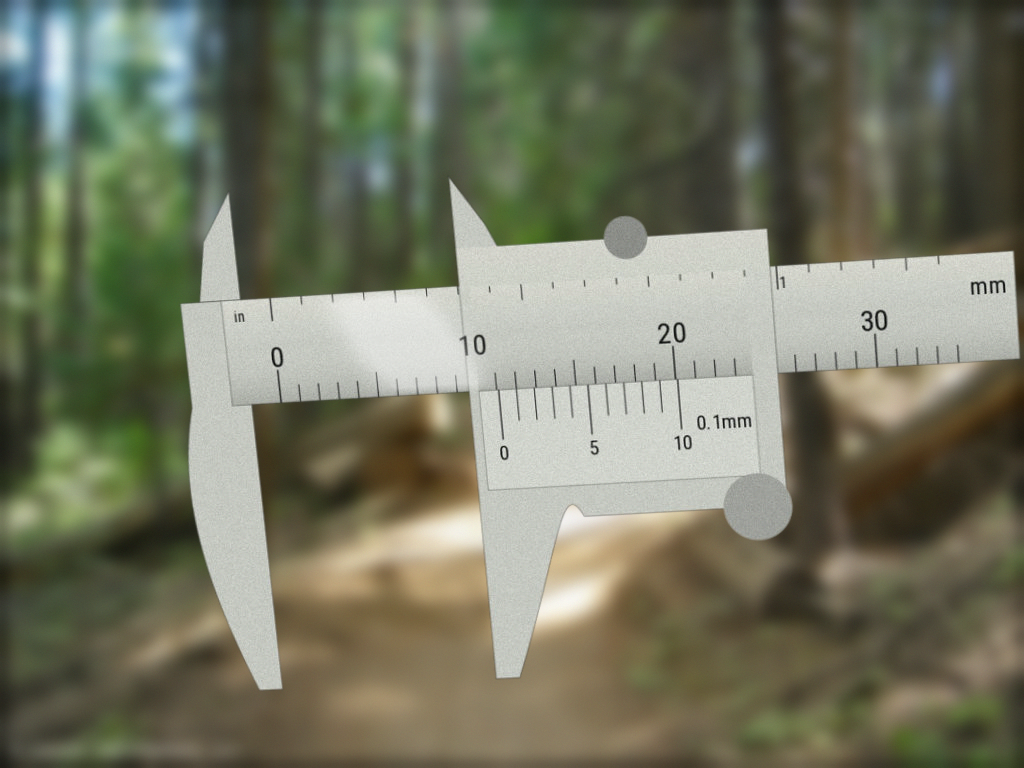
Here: 11.1 mm
